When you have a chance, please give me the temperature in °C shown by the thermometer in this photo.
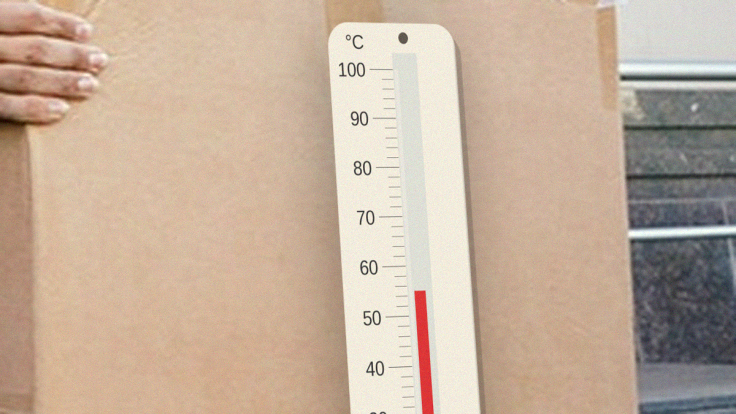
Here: 55 °C
